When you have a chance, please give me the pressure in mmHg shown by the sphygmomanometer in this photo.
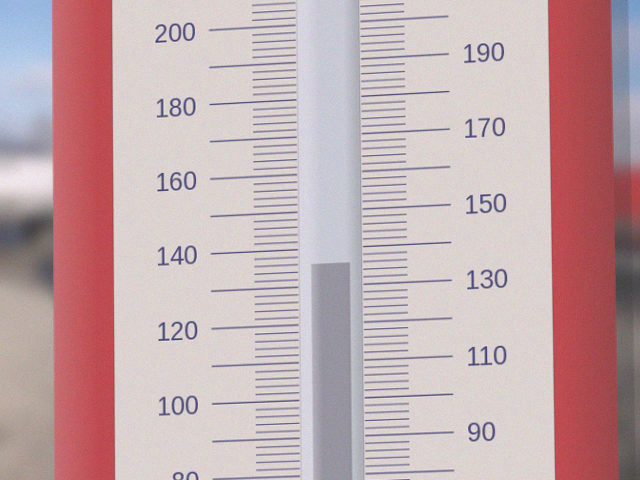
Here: 136 mmHg
